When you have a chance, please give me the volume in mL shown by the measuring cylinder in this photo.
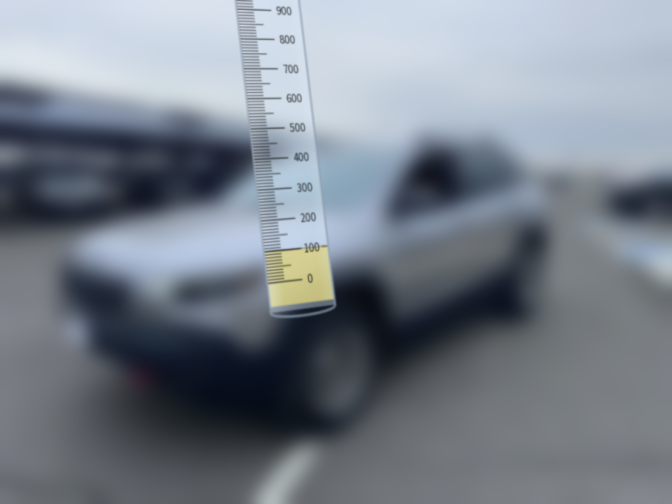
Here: 100 mL
